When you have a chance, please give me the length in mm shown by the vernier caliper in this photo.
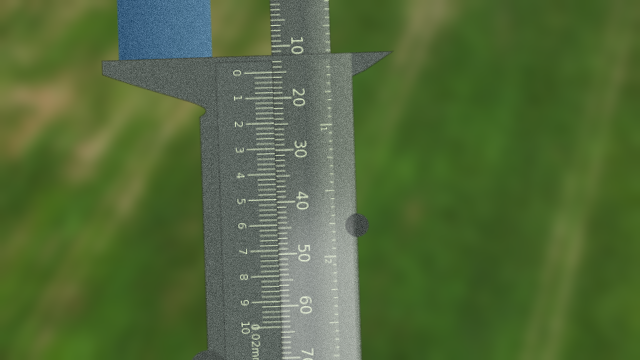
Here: 15.0 mm
